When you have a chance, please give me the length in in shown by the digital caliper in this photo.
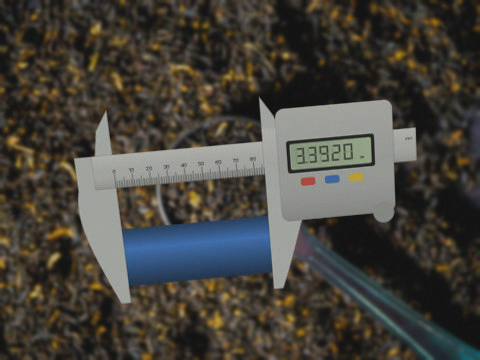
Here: 3.3920 in
